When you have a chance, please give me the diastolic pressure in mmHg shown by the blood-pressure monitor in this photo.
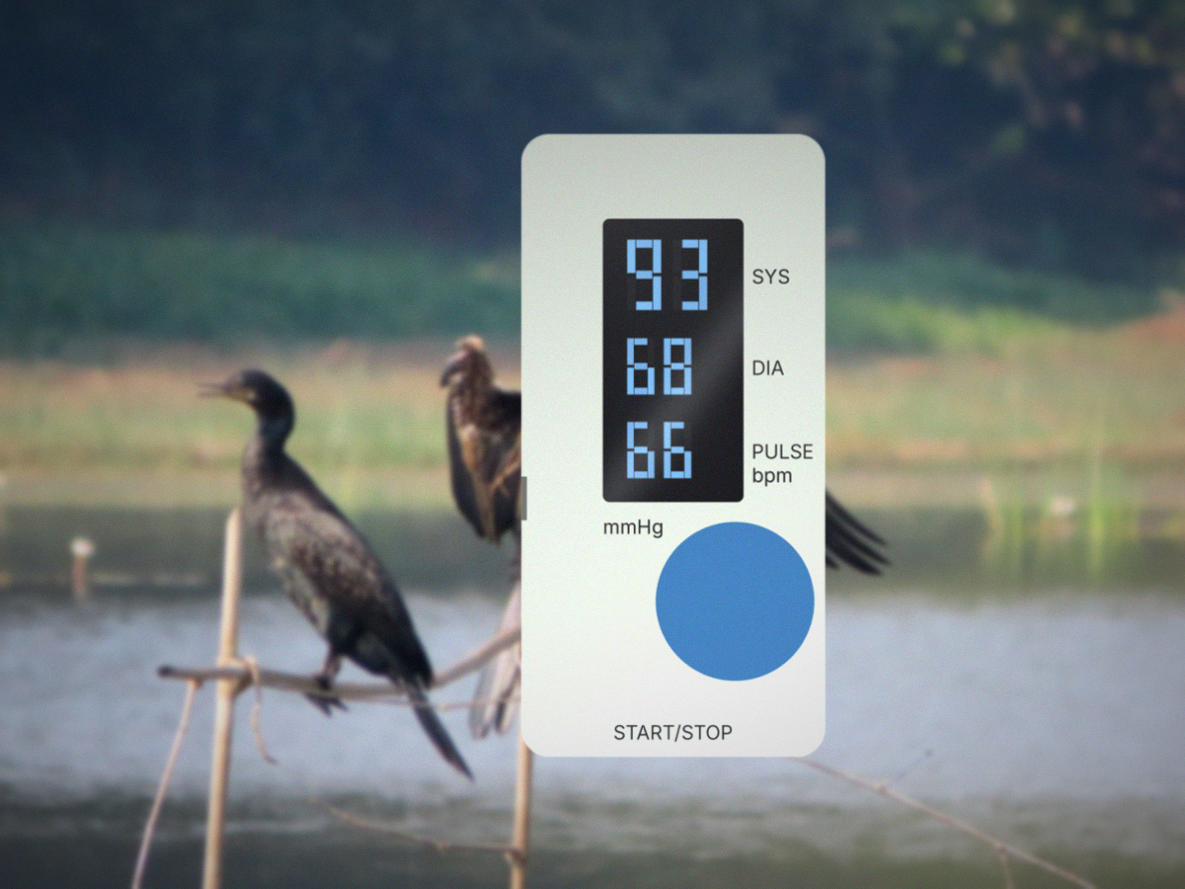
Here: 68 mmHg
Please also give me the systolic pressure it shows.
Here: 93 mmHg
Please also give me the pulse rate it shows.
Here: 66 bpm
